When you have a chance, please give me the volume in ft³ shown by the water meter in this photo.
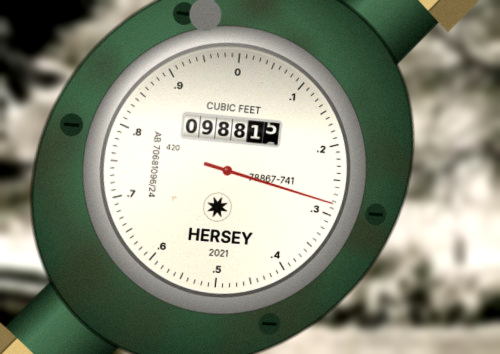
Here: 98815.28 ft³
